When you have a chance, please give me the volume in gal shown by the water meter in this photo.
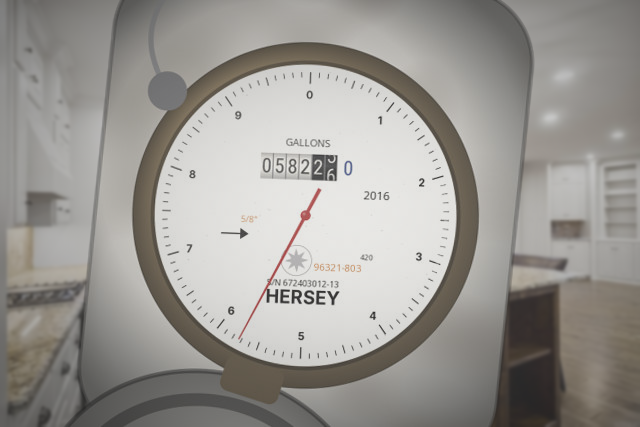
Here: 582255.7 gal
